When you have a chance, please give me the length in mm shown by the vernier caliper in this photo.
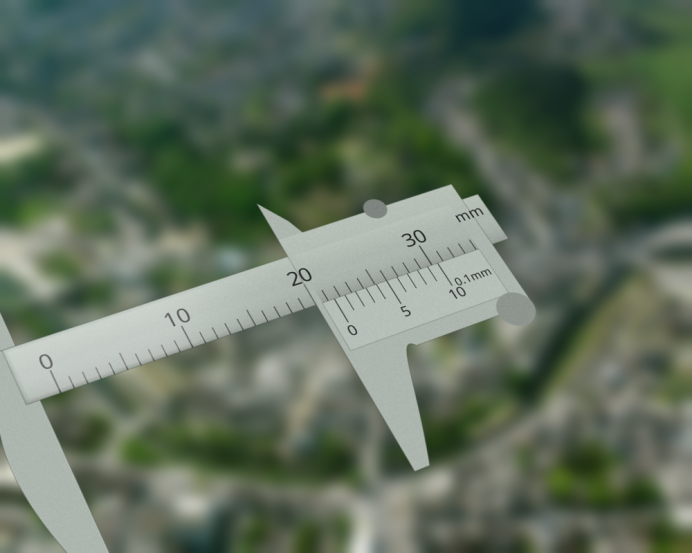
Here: 21.5 mm
